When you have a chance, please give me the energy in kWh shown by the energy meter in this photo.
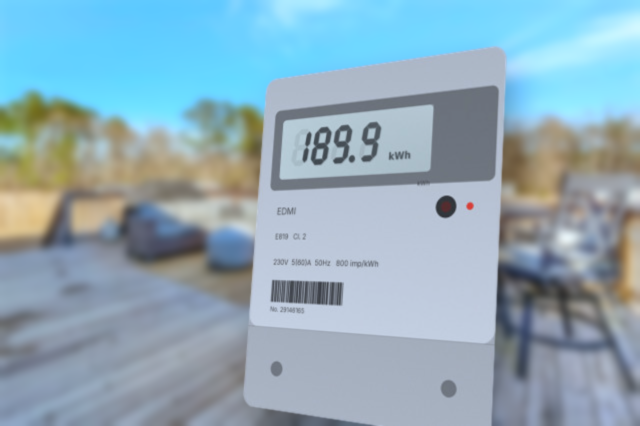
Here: 189.9 kWh
